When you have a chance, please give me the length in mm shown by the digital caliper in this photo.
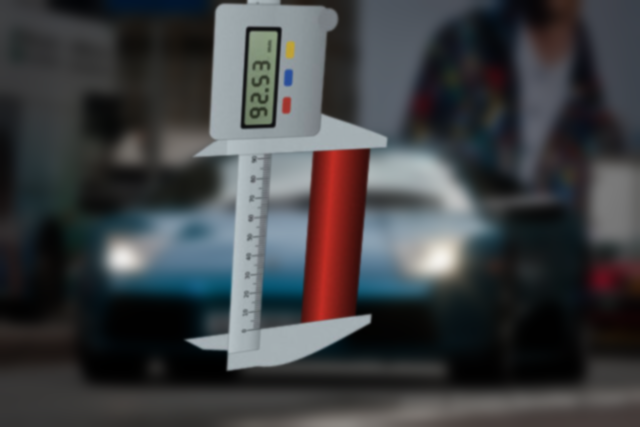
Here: 92.53 mm
